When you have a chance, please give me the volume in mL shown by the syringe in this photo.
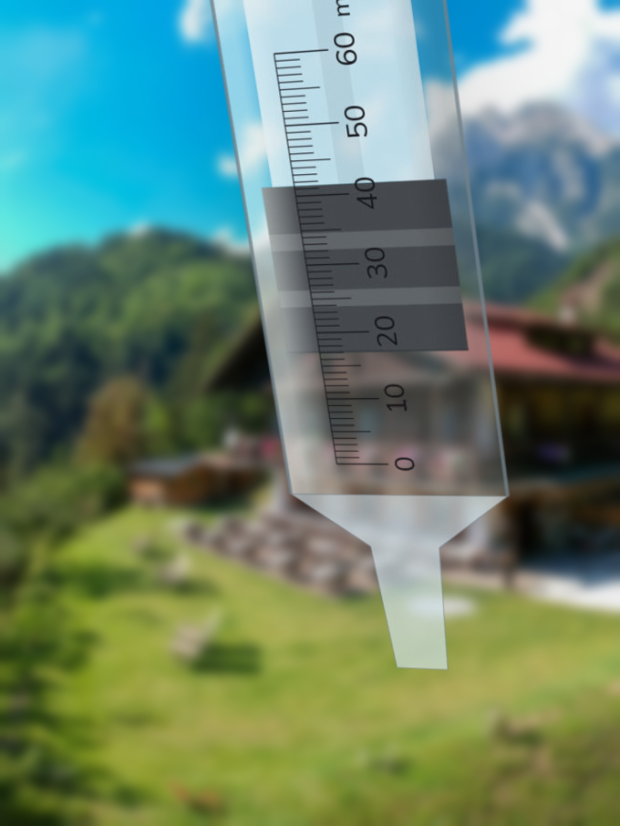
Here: 17 mL
